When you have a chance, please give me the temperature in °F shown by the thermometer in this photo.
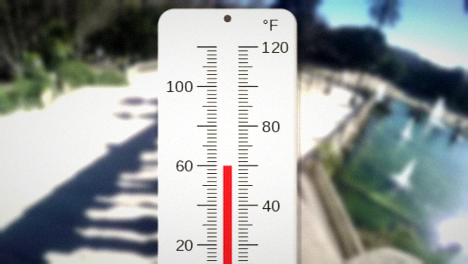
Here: 60 °F
